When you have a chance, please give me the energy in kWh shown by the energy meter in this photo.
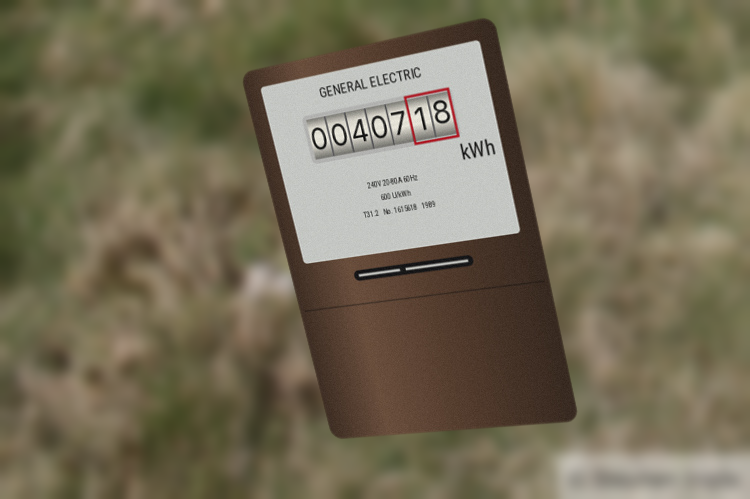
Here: 407.18 kWh
